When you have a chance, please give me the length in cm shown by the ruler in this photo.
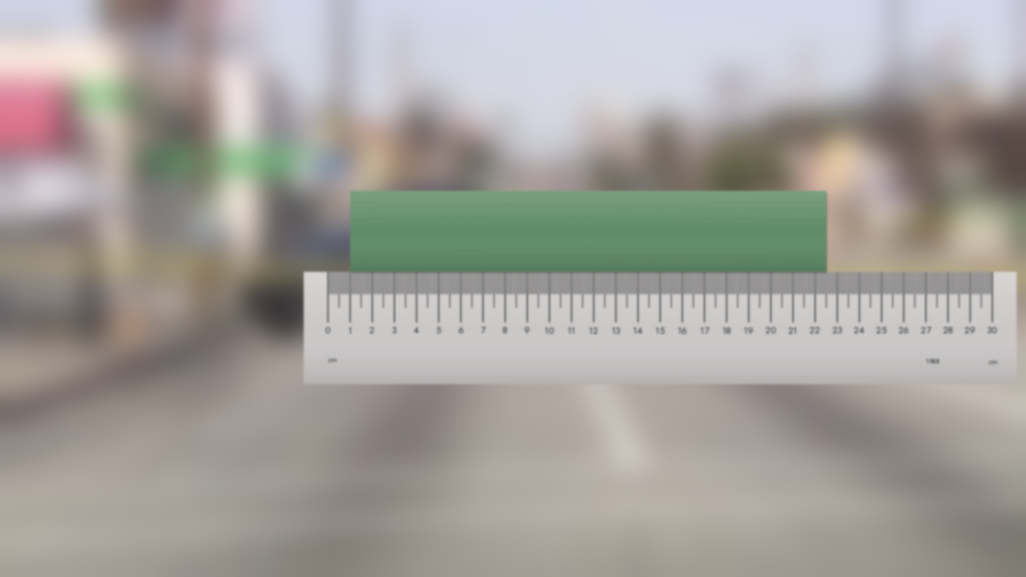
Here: 21.5 cm
